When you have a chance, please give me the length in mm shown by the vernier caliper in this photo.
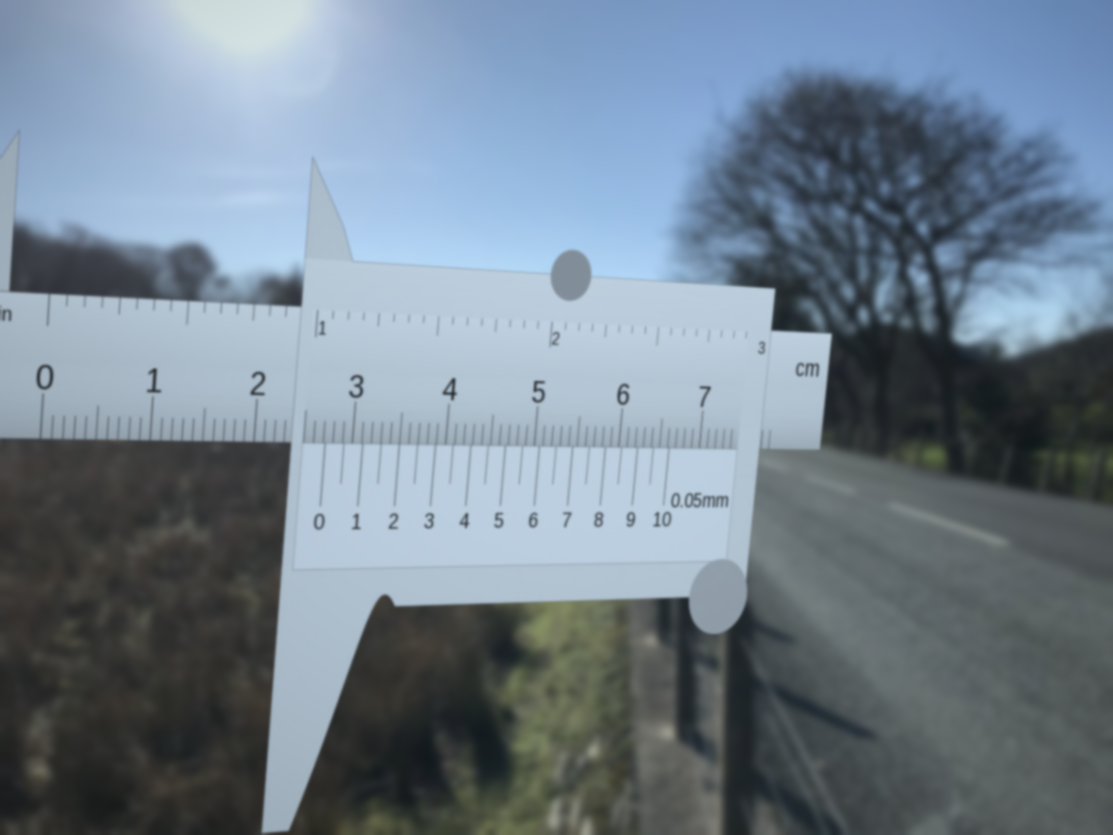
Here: 27.2 mm
